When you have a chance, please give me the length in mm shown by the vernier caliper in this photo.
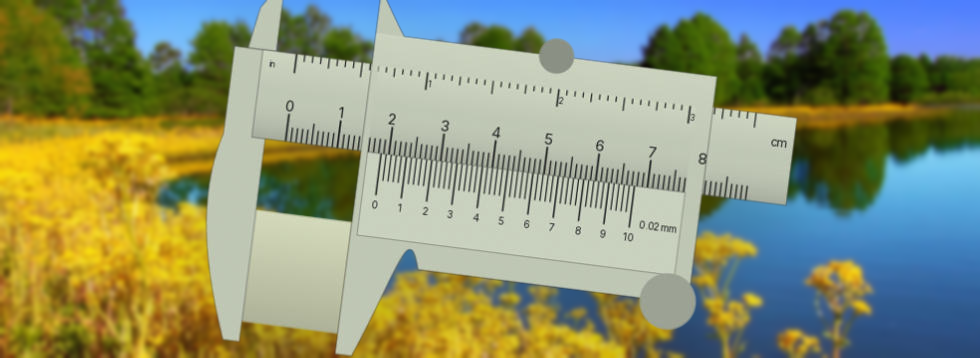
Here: 18.5 mm
